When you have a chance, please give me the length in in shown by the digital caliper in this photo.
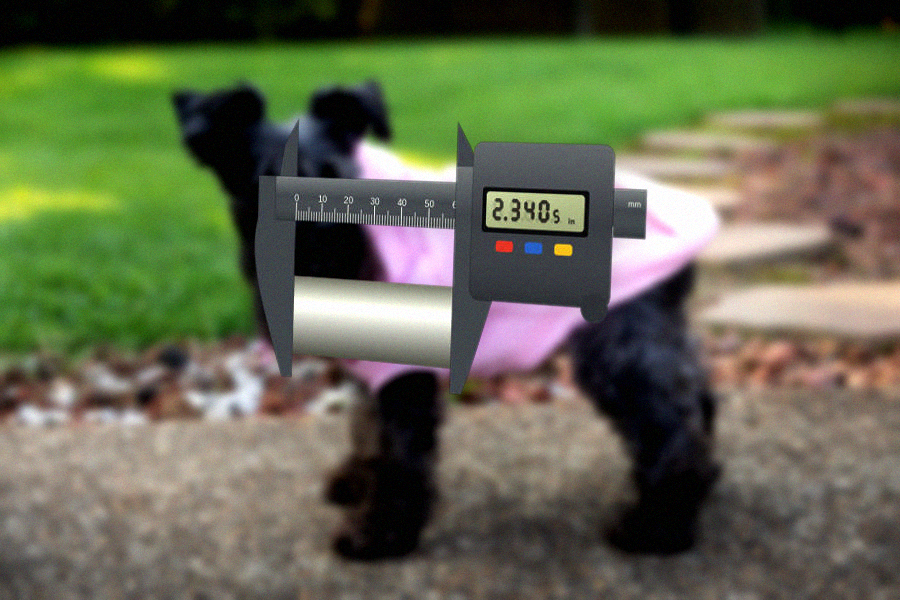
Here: 2.3405 in
